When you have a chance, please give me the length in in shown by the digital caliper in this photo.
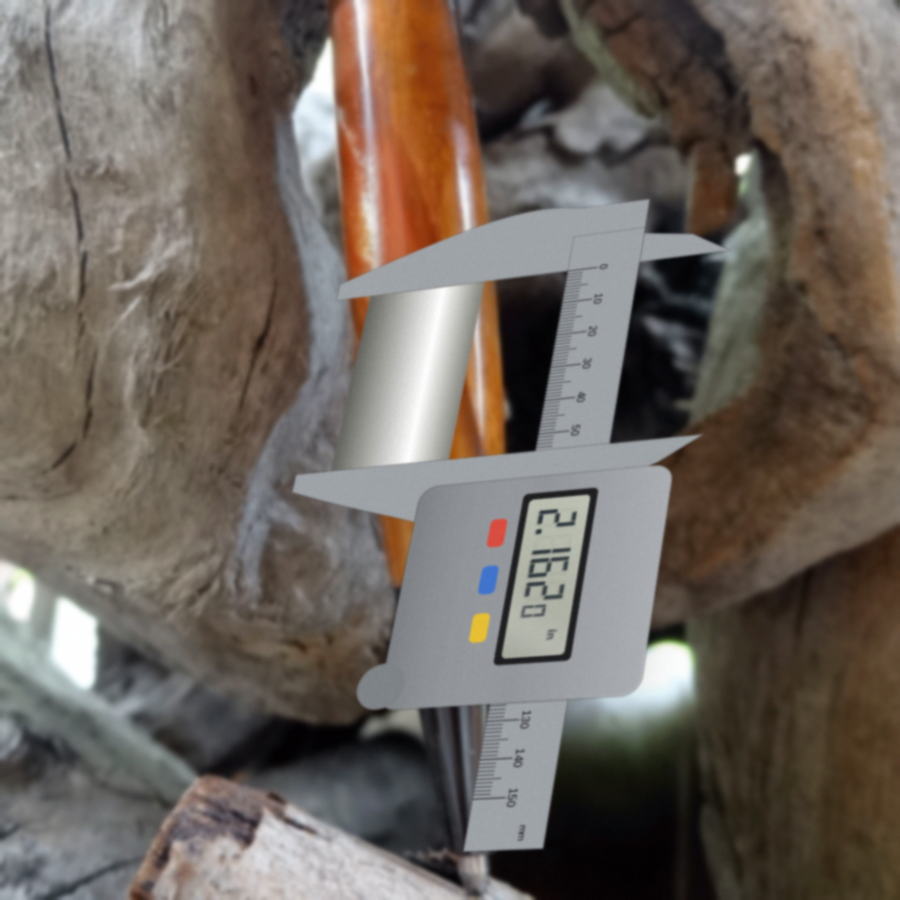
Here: 2.1620 in
